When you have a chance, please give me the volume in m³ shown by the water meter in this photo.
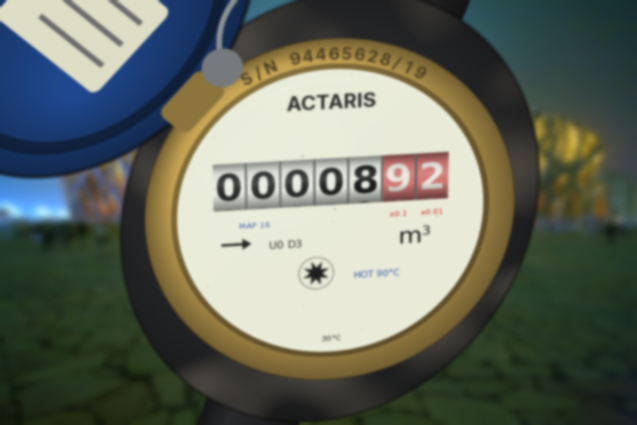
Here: 8.92 m³
